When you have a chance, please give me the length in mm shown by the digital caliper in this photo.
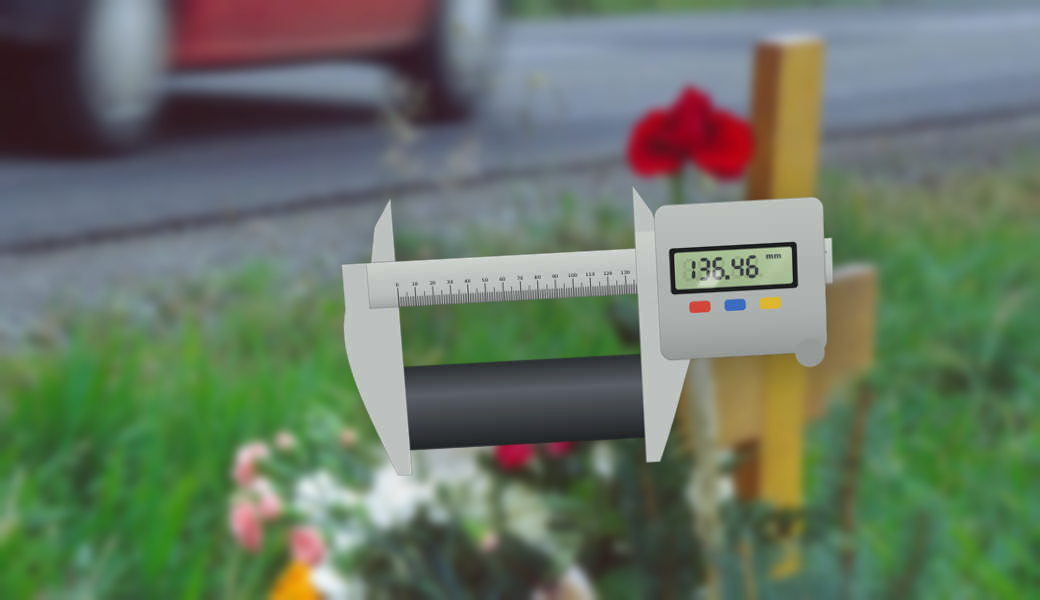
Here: 136.46 mm
